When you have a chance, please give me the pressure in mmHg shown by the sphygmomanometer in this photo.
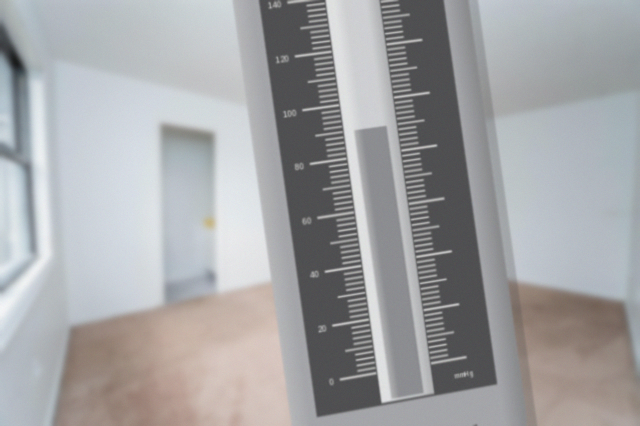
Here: 90 mmHg
